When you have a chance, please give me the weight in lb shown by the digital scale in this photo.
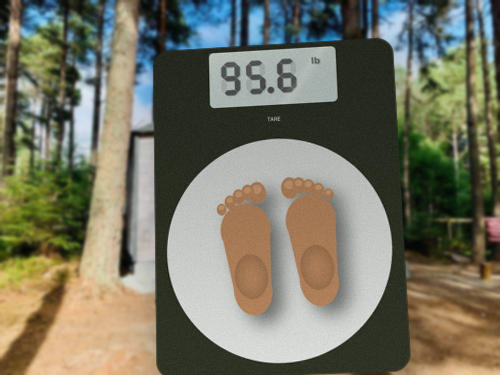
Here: 95.6 lb
